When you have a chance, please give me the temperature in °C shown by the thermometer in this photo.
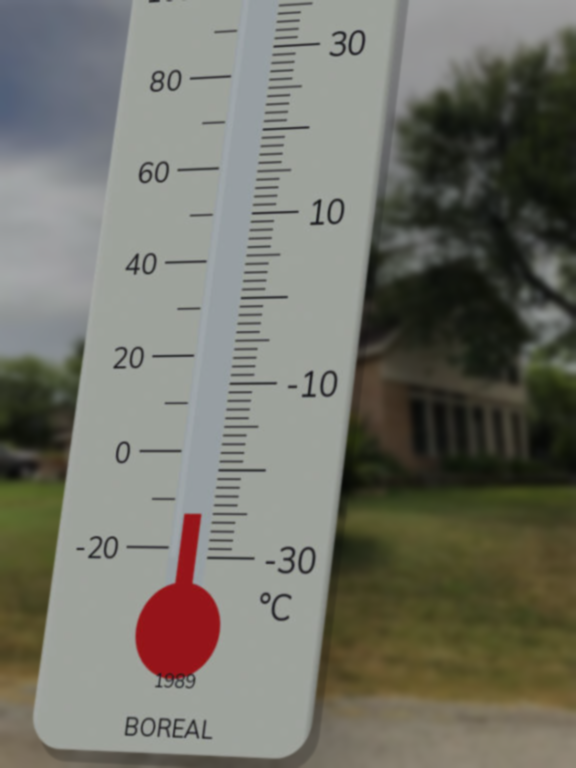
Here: -25 °C
